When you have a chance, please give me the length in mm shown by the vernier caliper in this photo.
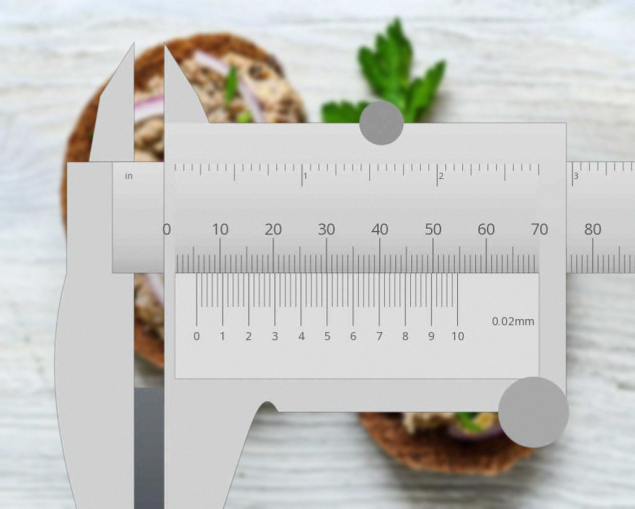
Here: 5.6 mm
